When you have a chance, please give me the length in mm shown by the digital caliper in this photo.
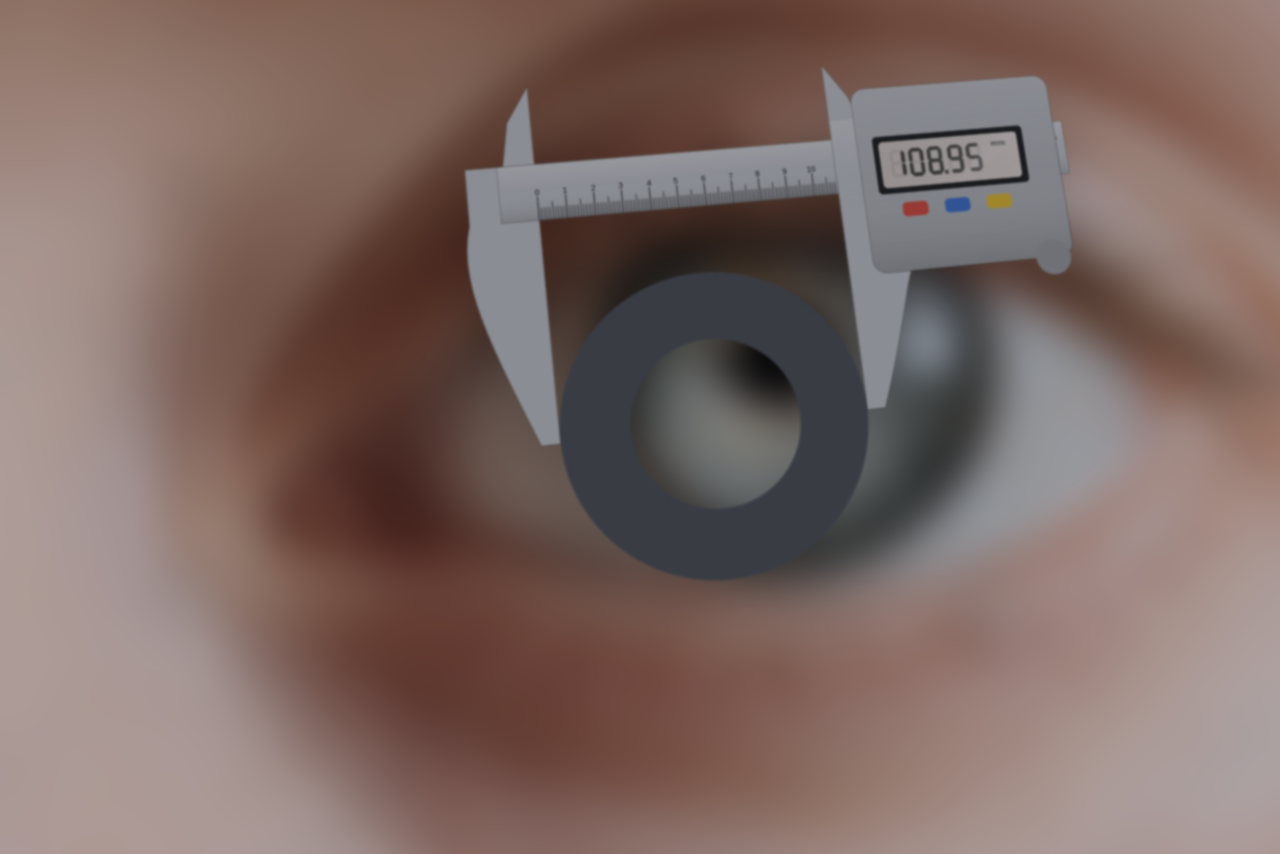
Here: 108.95 mm
